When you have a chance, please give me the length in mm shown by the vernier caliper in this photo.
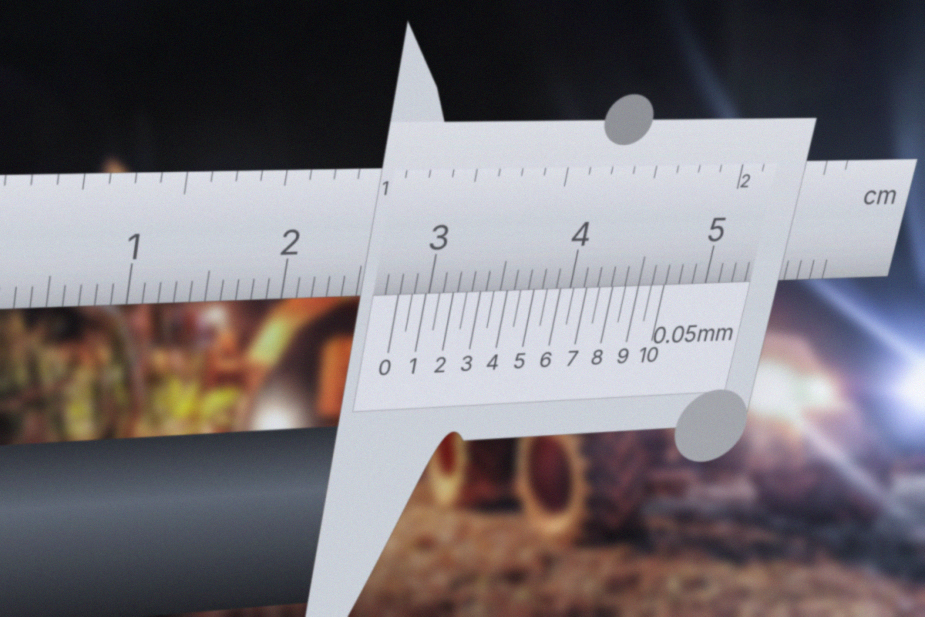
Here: 27.9 mm
